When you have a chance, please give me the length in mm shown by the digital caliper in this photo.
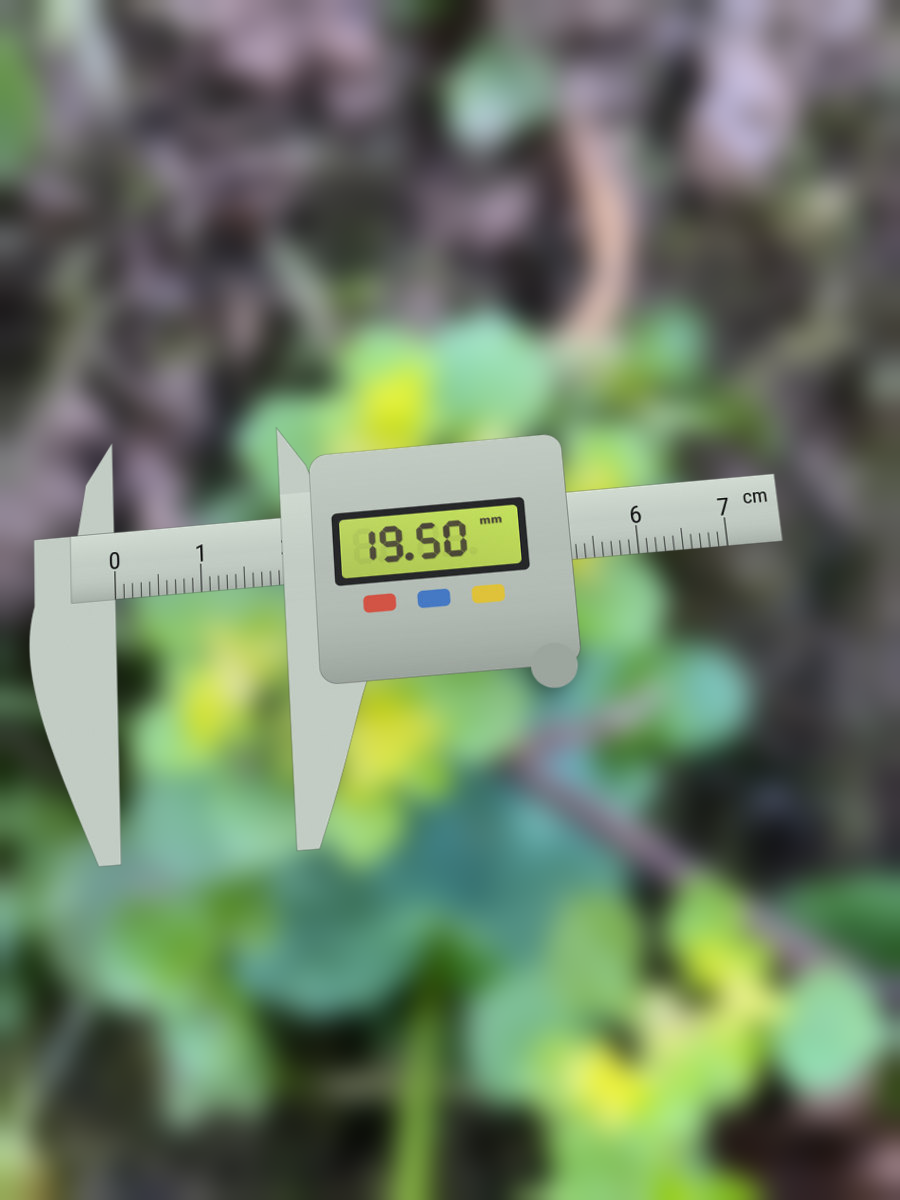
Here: 19.50 mm
